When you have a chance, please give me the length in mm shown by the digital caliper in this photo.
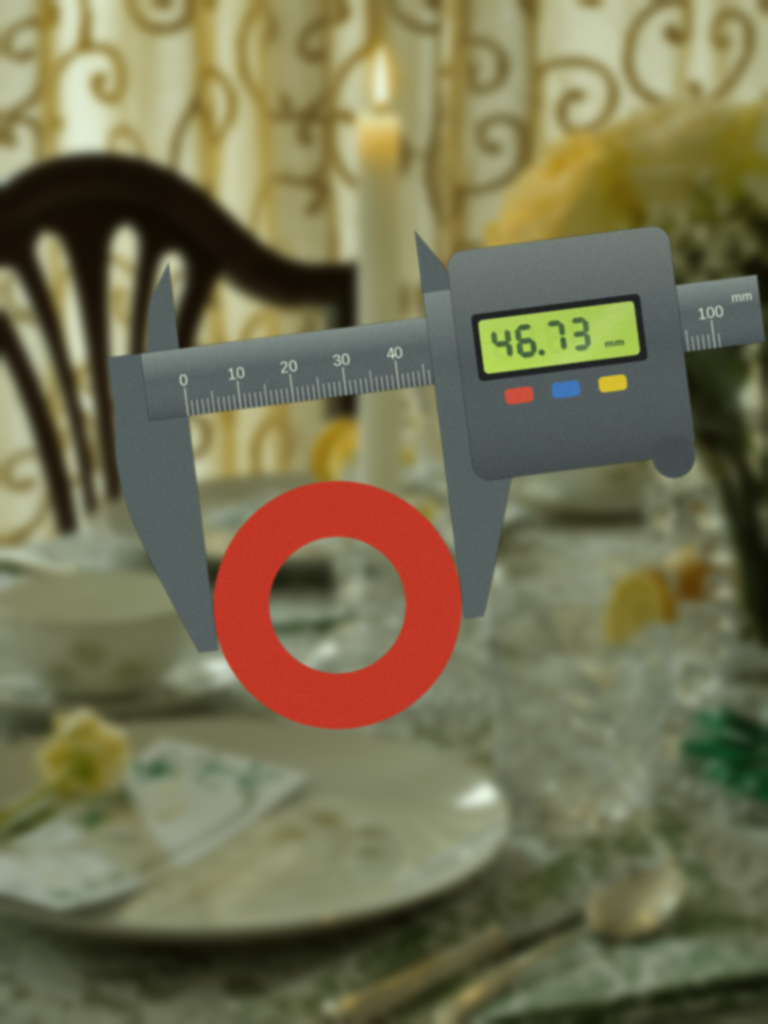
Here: 46.73 mm
